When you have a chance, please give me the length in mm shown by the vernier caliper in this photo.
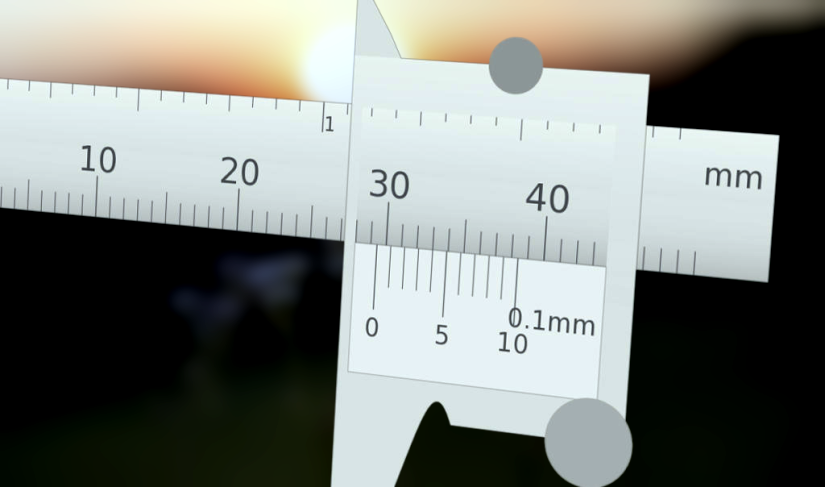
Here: 29.4 mm
